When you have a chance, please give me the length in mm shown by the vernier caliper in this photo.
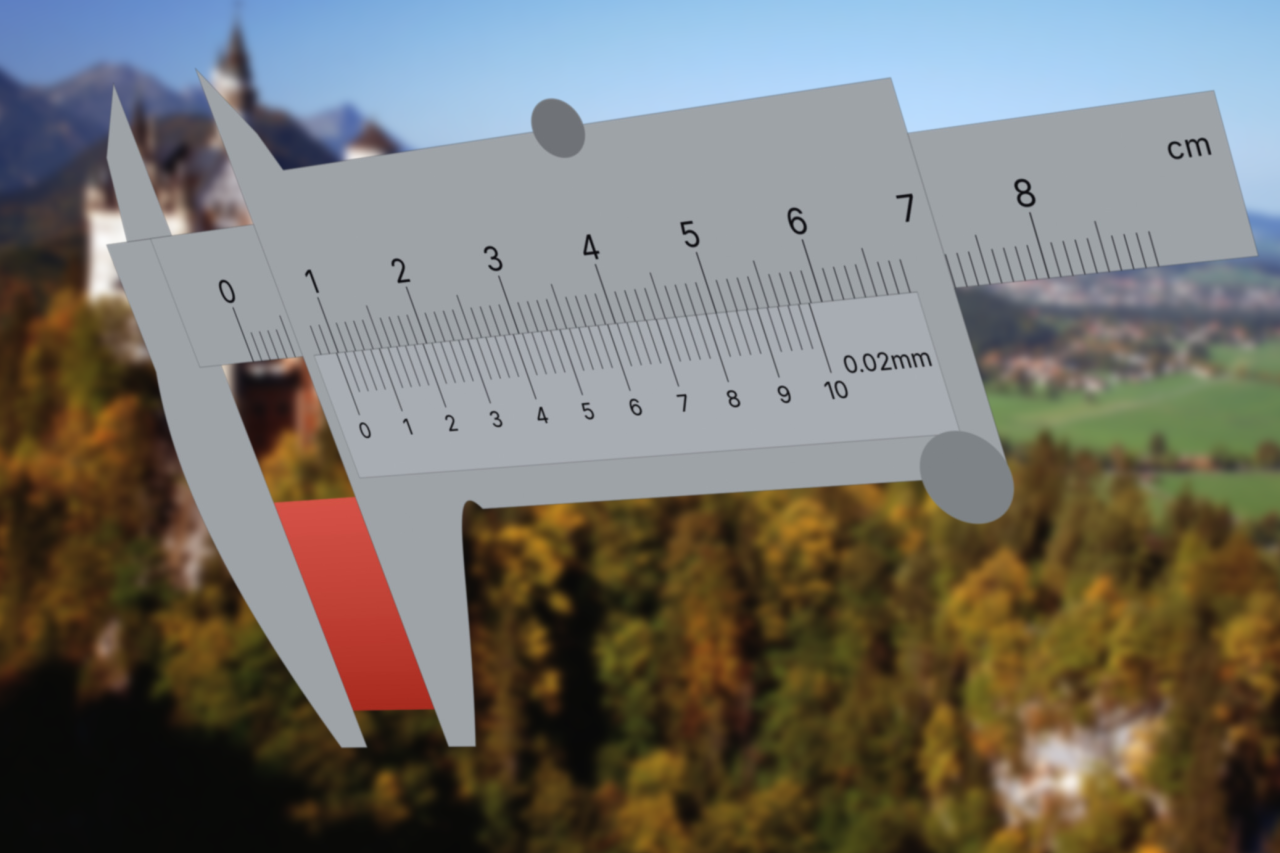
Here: 9.8 mm
